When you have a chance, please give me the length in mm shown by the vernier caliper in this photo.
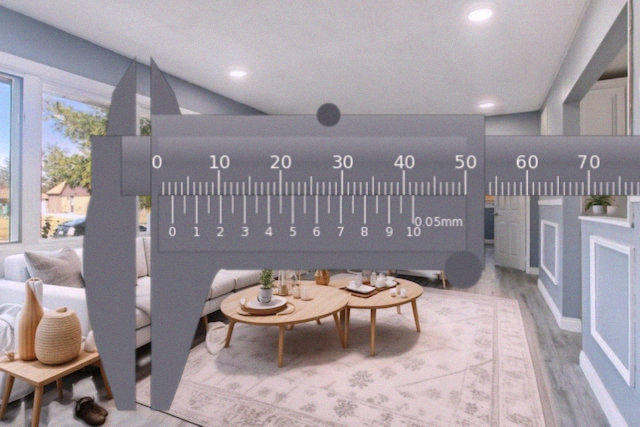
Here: 2.5 mm
